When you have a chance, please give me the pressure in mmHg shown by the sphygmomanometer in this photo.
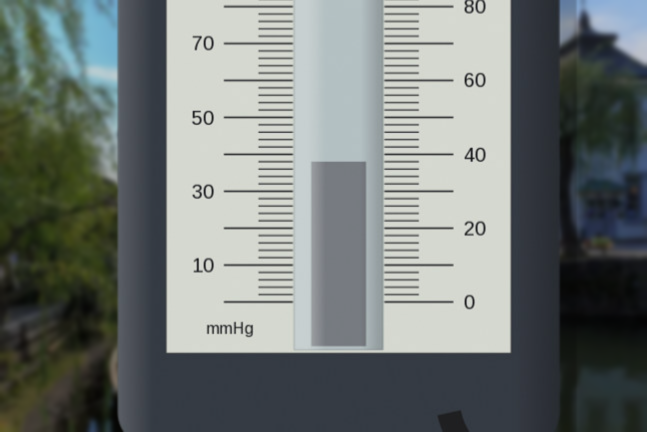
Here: 38 mmHg
